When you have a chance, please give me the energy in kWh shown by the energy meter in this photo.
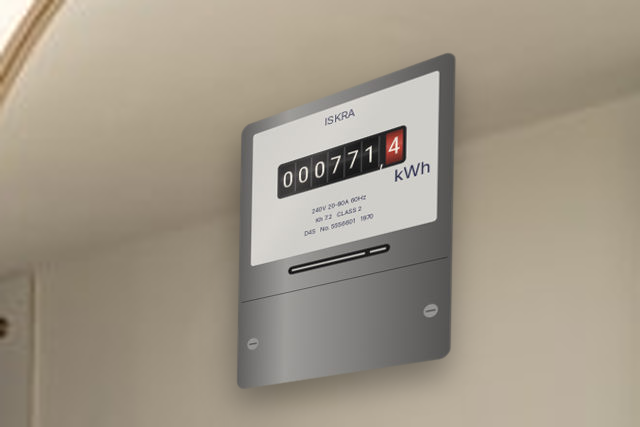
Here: 771.4 kWh
